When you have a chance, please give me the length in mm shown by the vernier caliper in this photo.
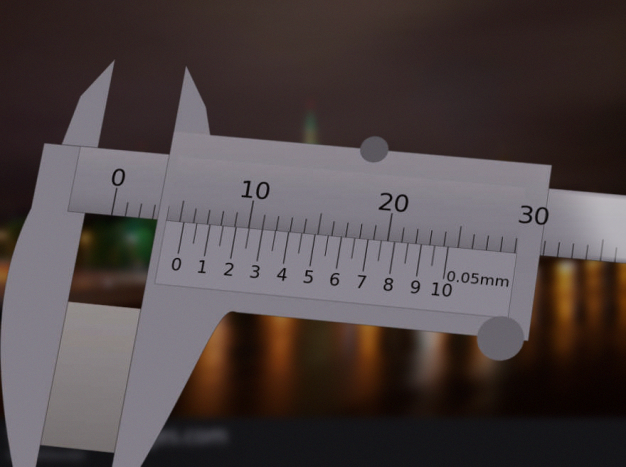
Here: 5.3 mm
